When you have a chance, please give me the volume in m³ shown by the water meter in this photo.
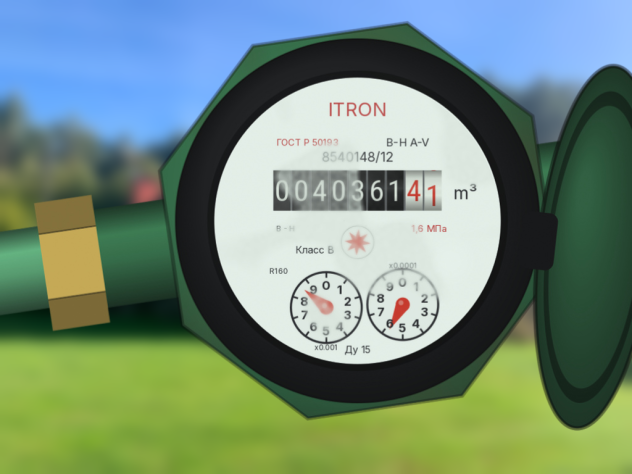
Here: 40361.4085 m³
